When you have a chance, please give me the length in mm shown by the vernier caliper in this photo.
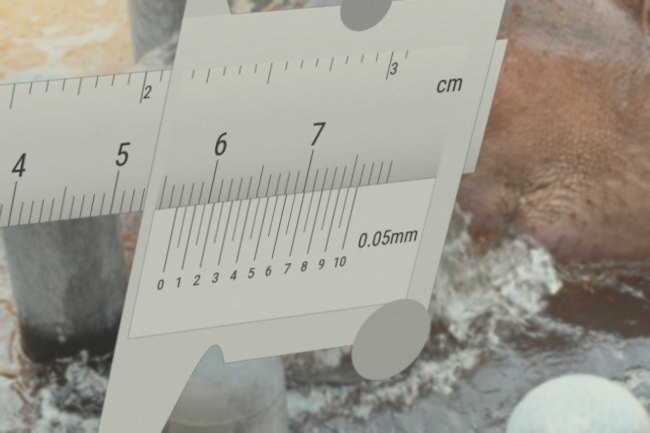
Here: 56.8 mm
